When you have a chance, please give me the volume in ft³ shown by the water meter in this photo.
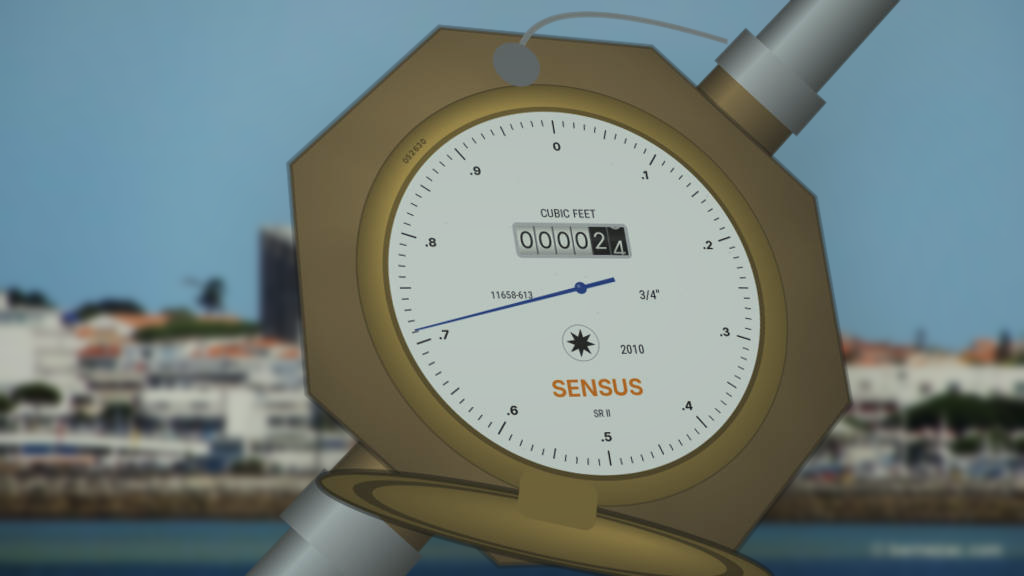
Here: 23.71 ft³
